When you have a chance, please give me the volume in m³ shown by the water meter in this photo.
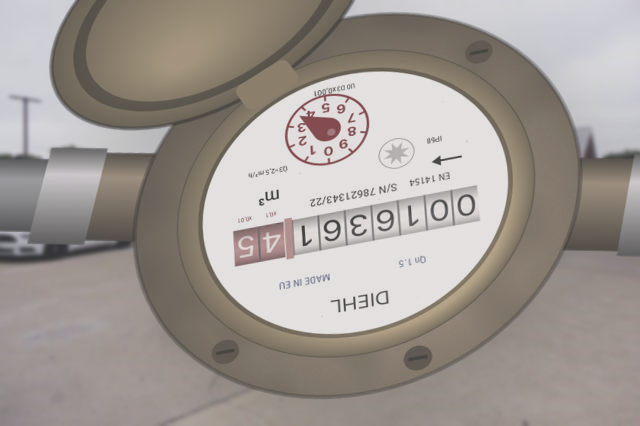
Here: 16361.453 m³
